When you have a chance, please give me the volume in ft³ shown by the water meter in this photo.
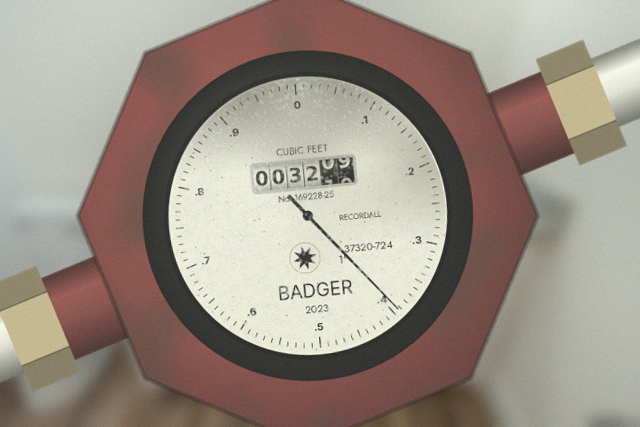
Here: 3209.39 ft³
